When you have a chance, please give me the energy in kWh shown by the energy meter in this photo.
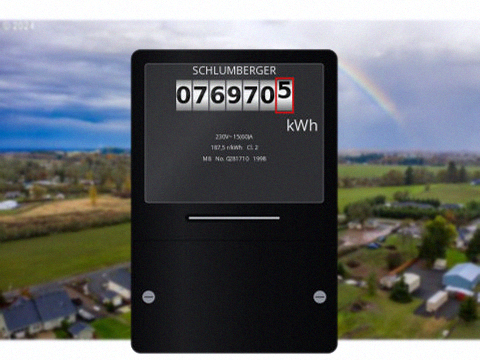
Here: 76970.5 kWh
